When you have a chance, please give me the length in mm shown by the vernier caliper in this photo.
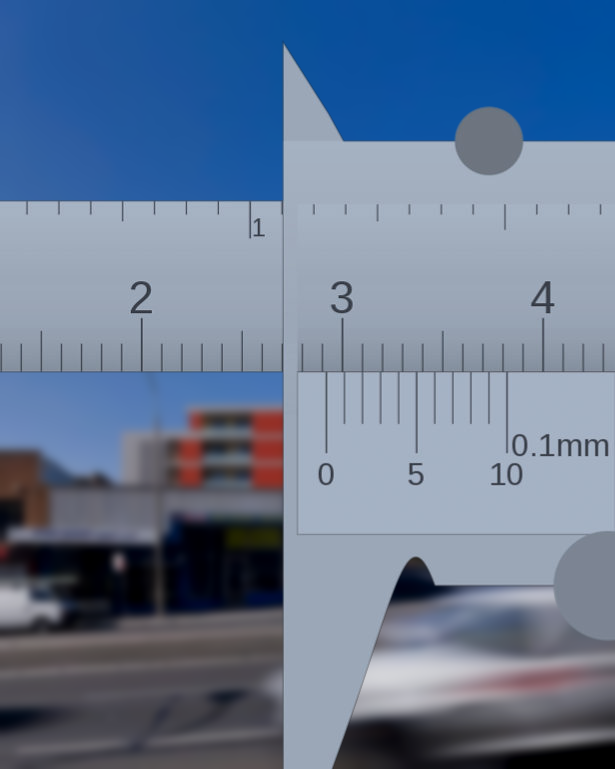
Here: 29.2 mm
